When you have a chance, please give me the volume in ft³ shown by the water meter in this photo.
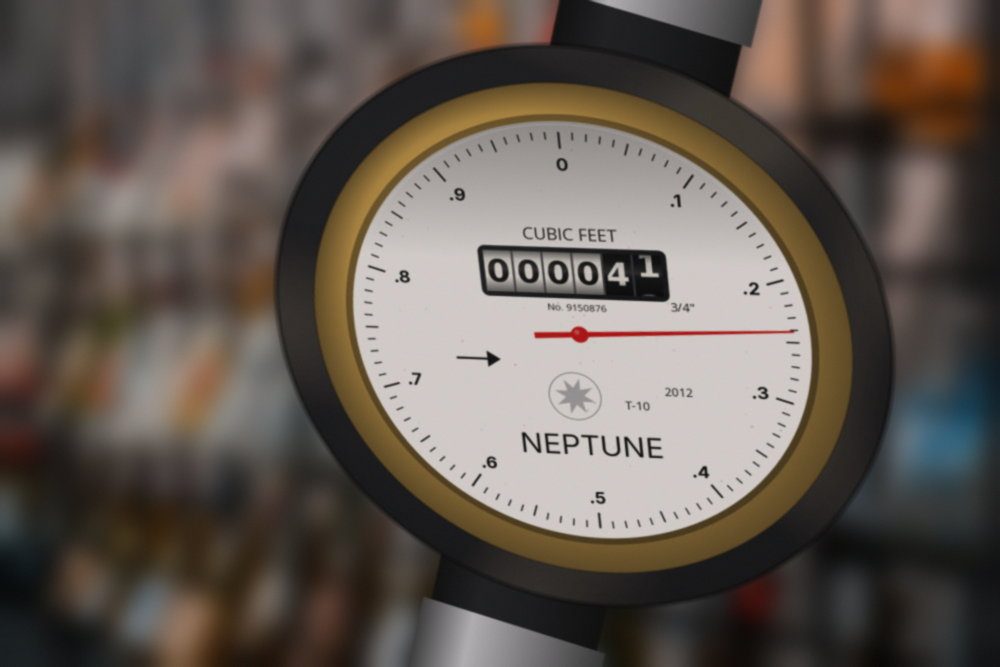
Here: 41.24 ft³
